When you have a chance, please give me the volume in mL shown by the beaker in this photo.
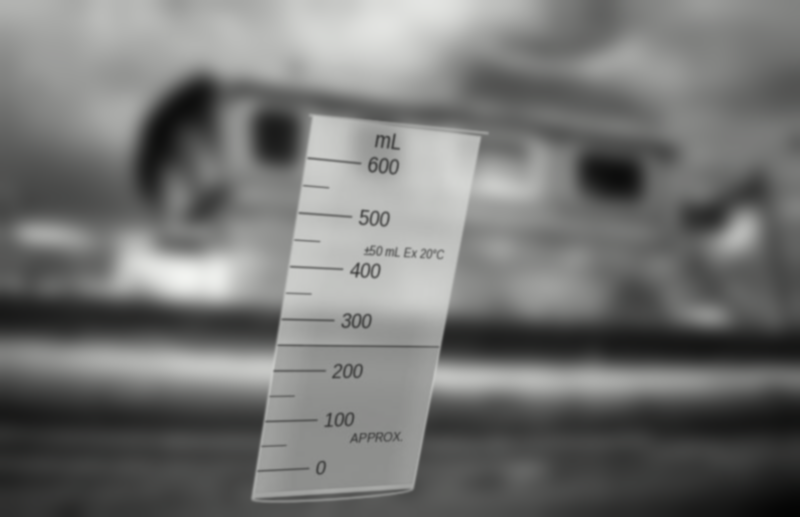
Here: 250 mL
